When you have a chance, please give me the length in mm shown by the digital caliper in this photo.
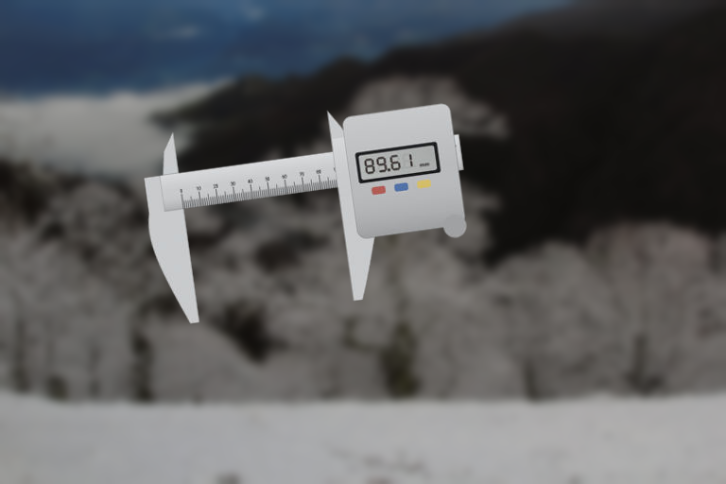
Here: 89.61 mm
